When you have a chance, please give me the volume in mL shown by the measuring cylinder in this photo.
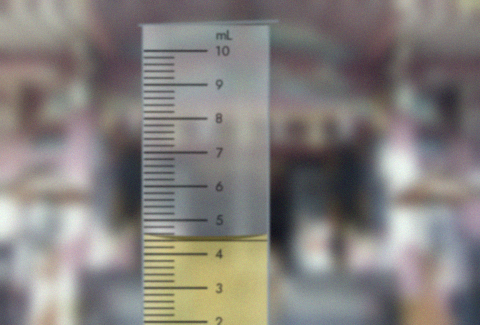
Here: 4.4 mL
